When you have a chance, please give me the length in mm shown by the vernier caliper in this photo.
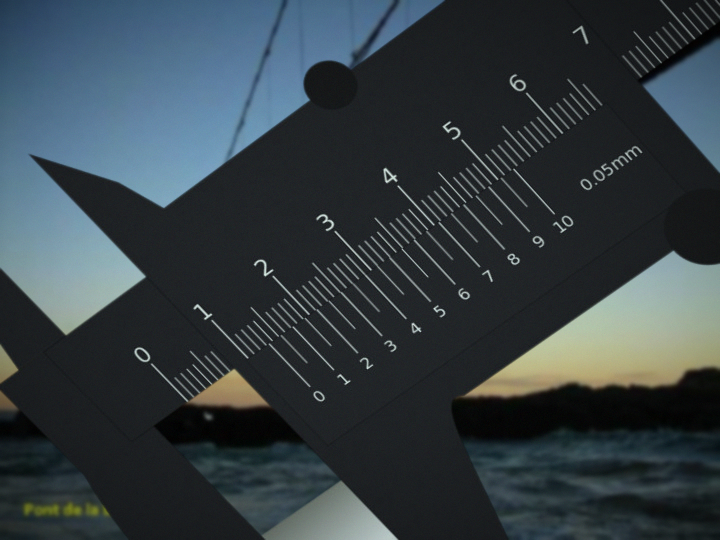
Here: 13.4 mm
